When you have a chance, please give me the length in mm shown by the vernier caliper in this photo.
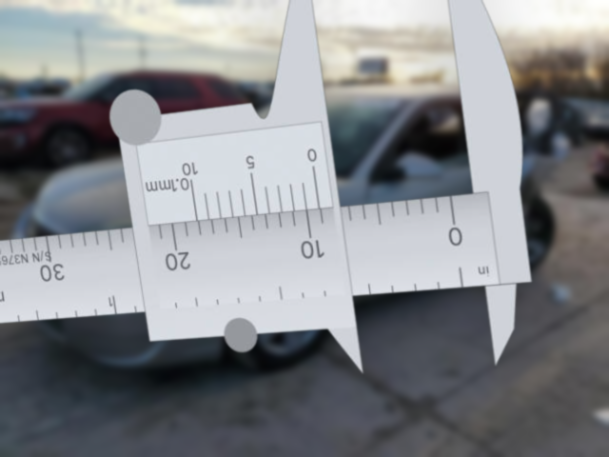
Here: 9.1 mm
